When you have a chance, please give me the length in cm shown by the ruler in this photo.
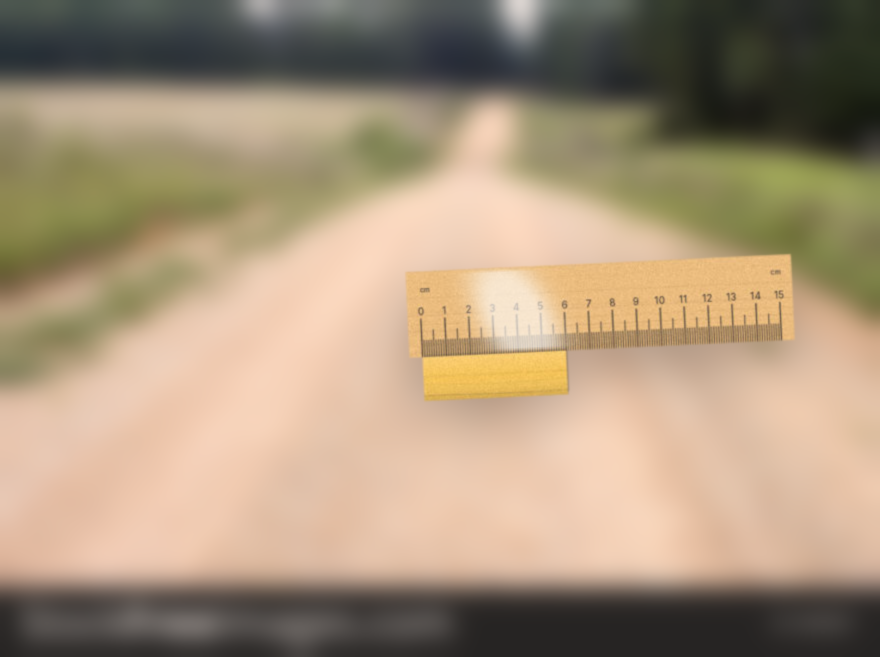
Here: 6 cm
